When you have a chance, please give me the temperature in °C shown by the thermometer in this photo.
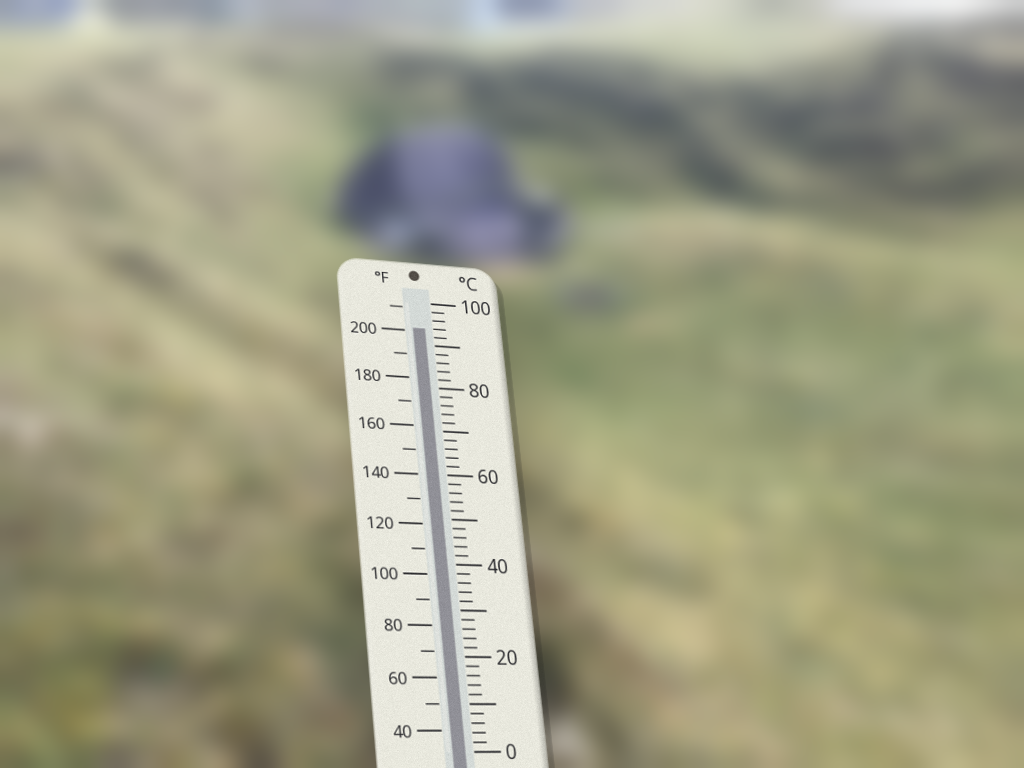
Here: 94 °C
